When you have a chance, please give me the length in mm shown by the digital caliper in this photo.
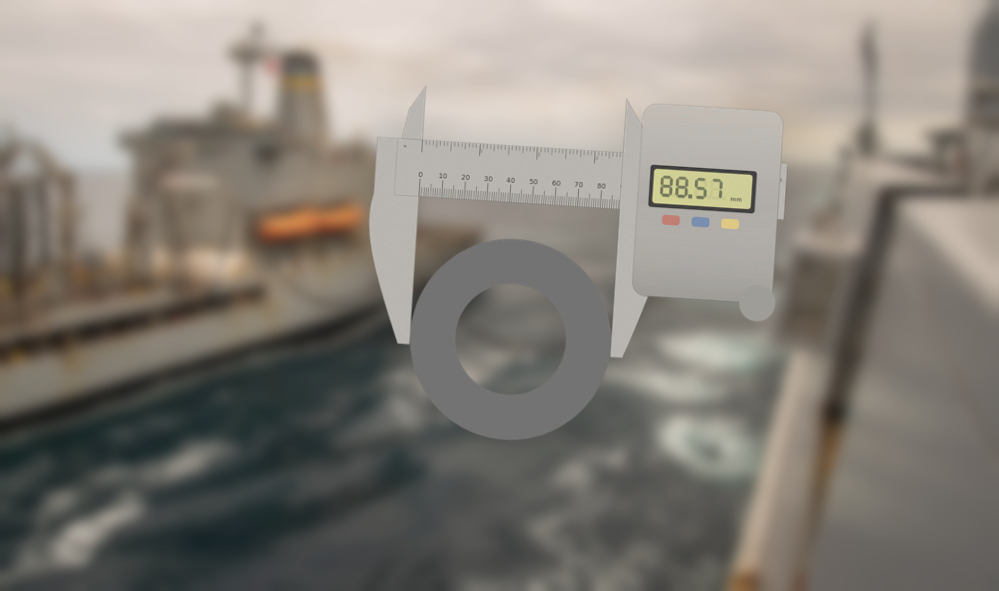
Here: 88.57 mm
